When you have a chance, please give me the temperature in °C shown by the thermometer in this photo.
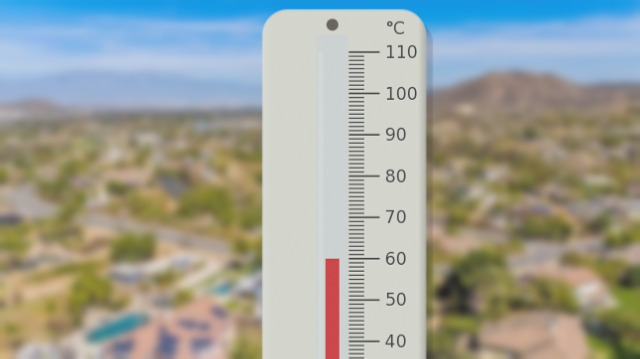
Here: 60 °C
